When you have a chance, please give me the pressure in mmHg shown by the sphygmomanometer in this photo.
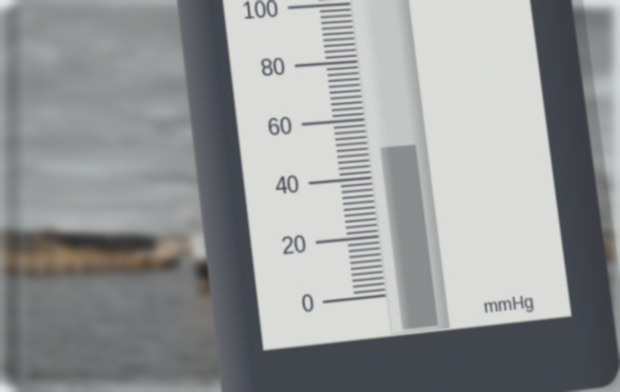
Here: 50 mmHg
